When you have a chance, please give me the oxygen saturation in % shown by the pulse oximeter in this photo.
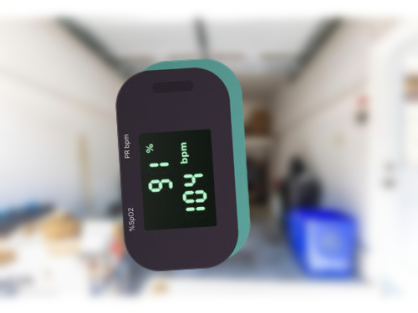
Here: 91 %
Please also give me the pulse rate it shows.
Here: 104 bpm
